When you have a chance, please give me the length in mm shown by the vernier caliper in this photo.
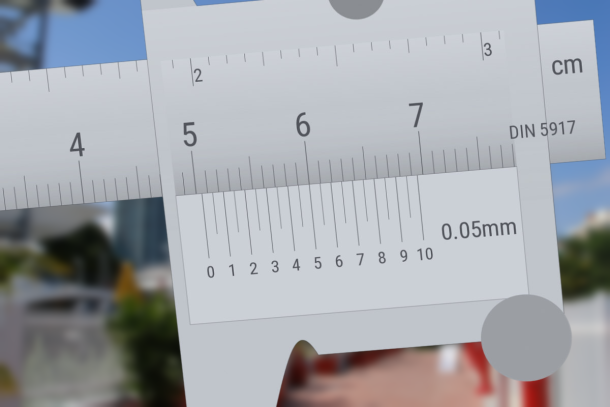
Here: 50.5 mm
